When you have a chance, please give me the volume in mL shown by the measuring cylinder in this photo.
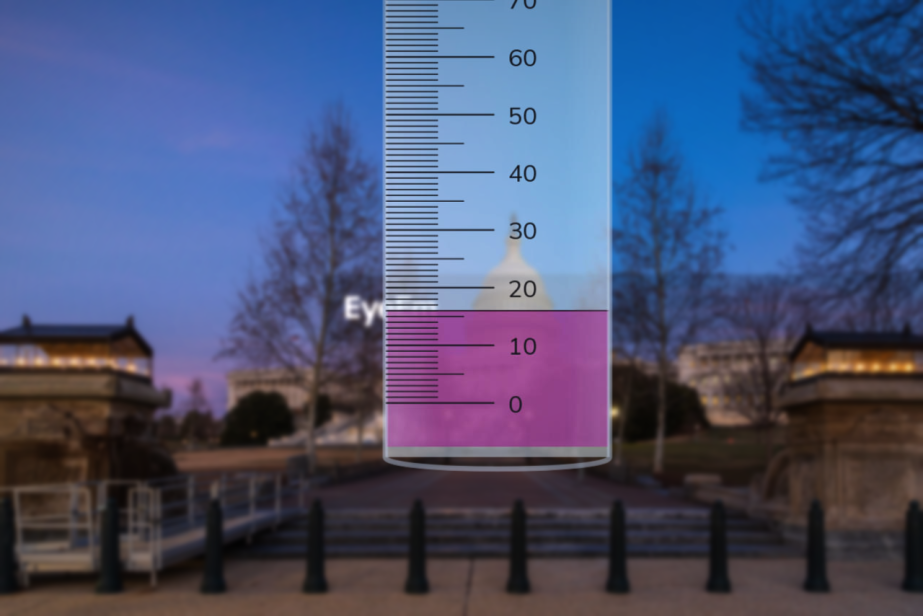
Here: 16 mL
